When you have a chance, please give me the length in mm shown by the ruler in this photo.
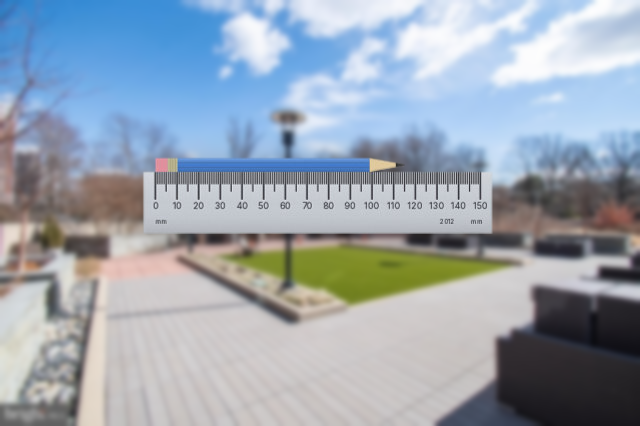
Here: 115 mm
